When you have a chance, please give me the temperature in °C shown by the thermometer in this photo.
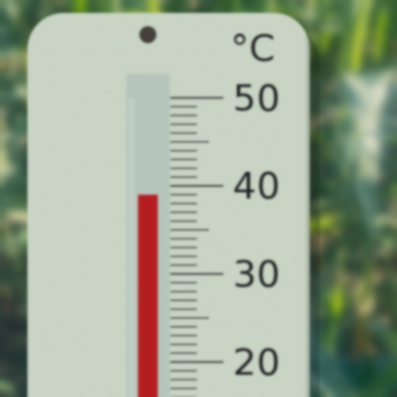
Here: 39 °C
